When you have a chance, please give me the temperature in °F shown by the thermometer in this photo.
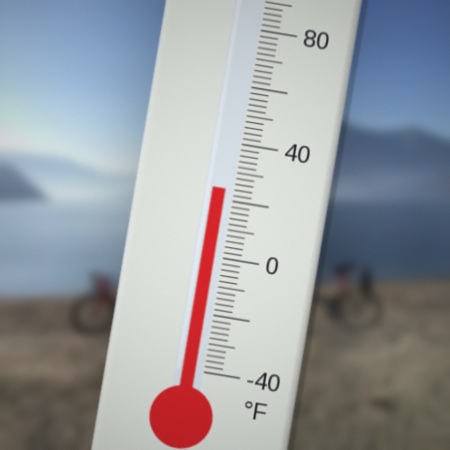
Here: 24 °F
